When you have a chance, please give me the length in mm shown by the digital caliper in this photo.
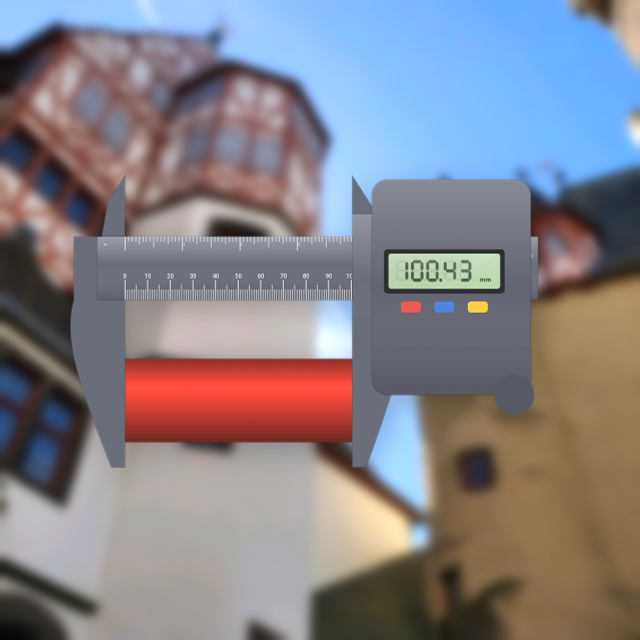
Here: 100.43 mm
